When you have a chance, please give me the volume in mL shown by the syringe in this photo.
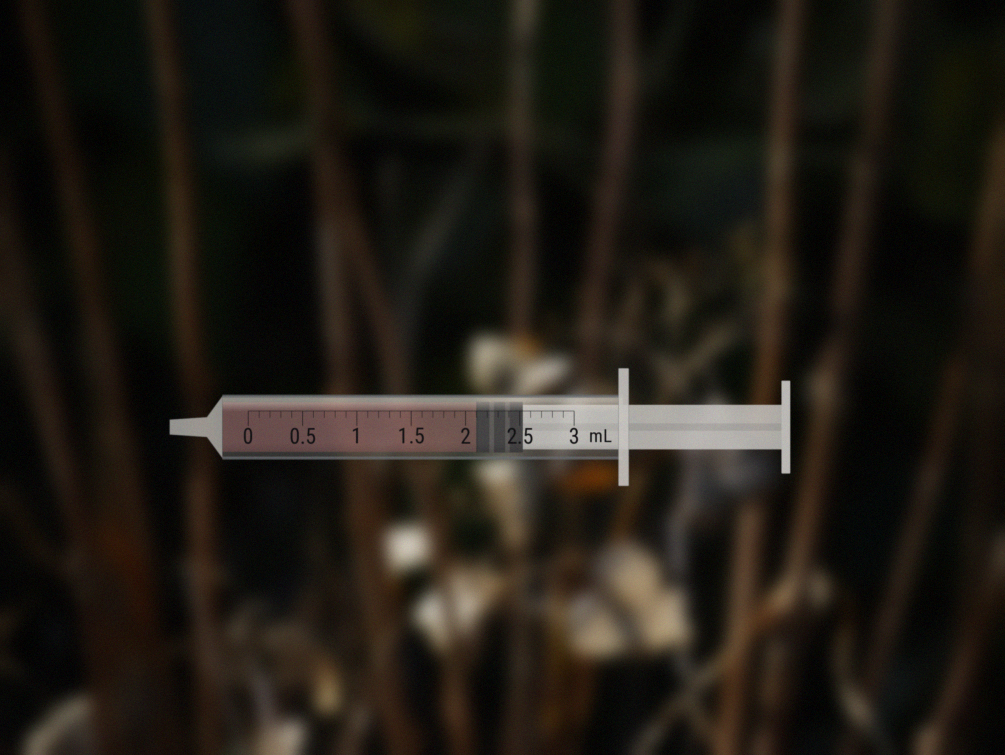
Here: 2.1 mL
